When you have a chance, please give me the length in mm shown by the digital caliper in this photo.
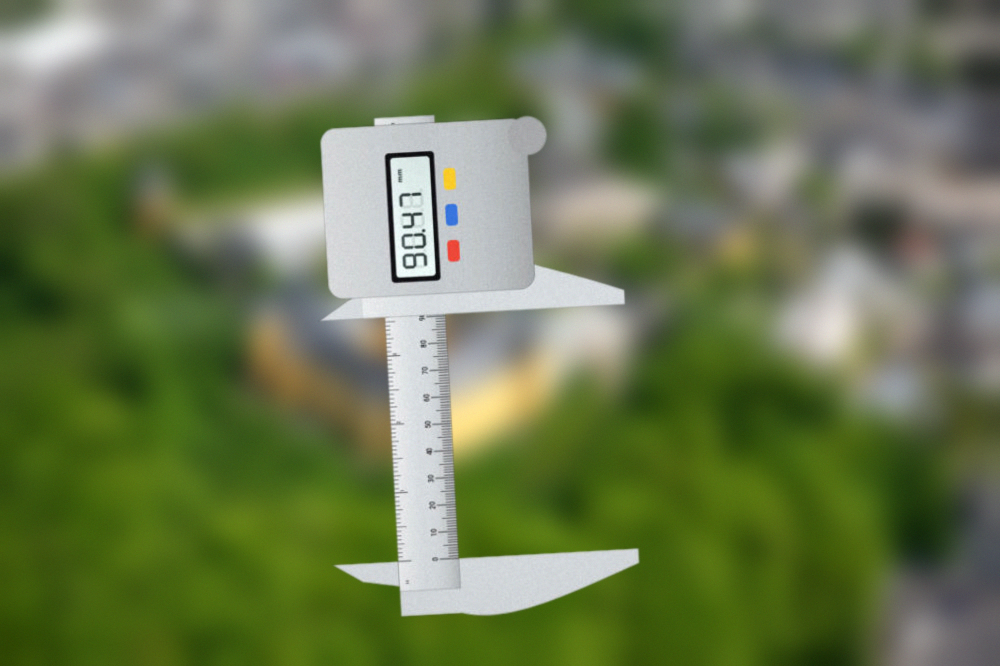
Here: 90.47 mm
